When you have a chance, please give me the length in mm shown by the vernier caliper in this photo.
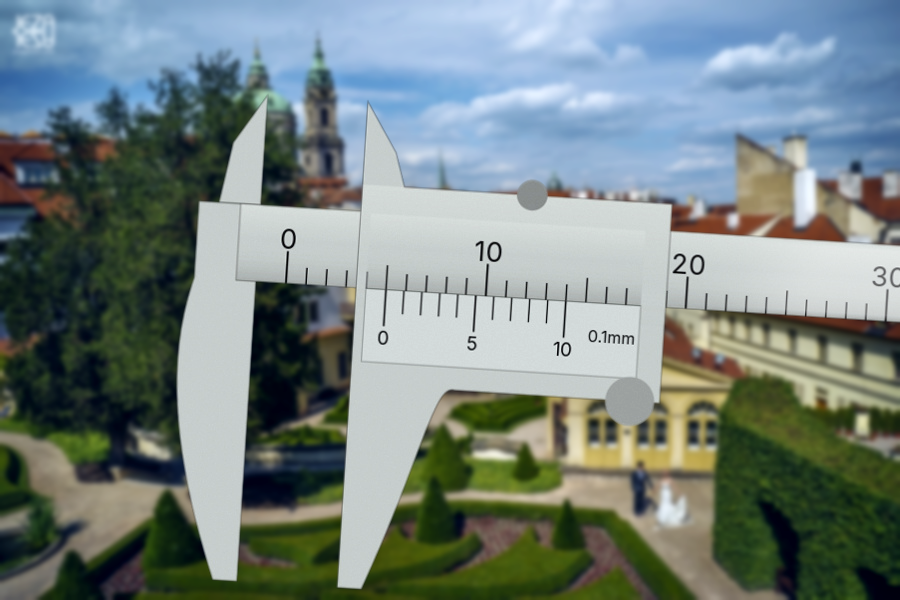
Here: 5.0 mm
